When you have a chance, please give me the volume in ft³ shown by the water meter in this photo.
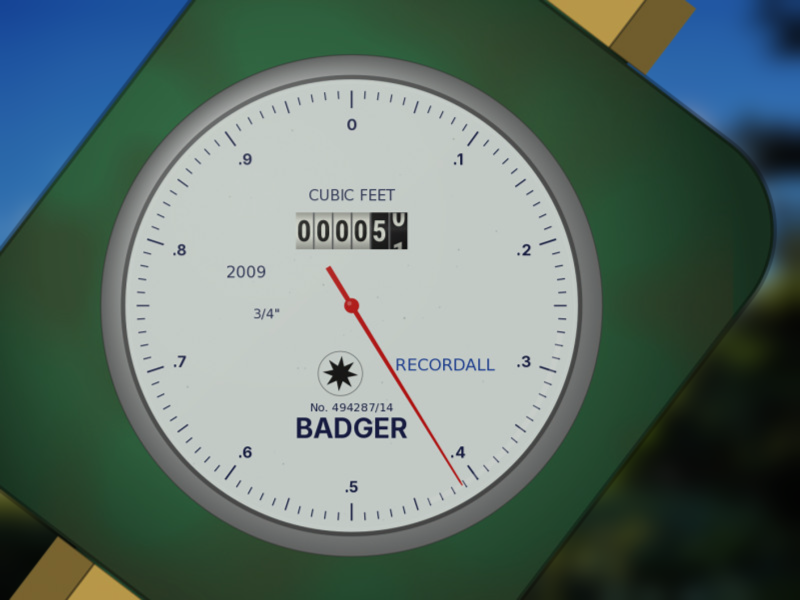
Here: 50.41 ft³
